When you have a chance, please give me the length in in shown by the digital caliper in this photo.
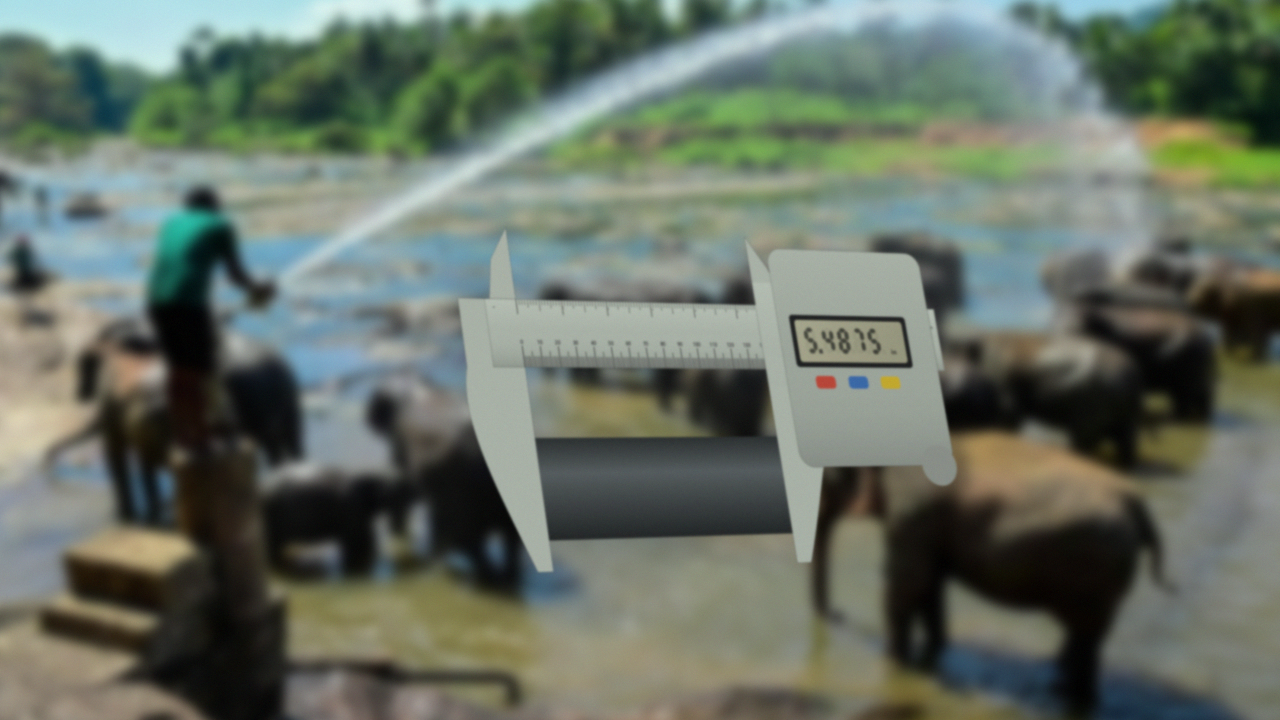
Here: 5.4875 in
